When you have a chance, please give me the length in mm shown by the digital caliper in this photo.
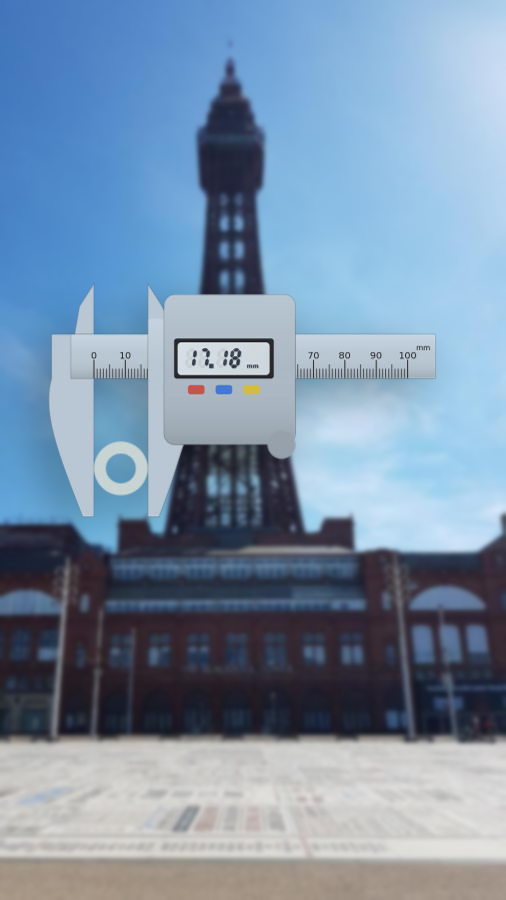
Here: 17.18 mm
